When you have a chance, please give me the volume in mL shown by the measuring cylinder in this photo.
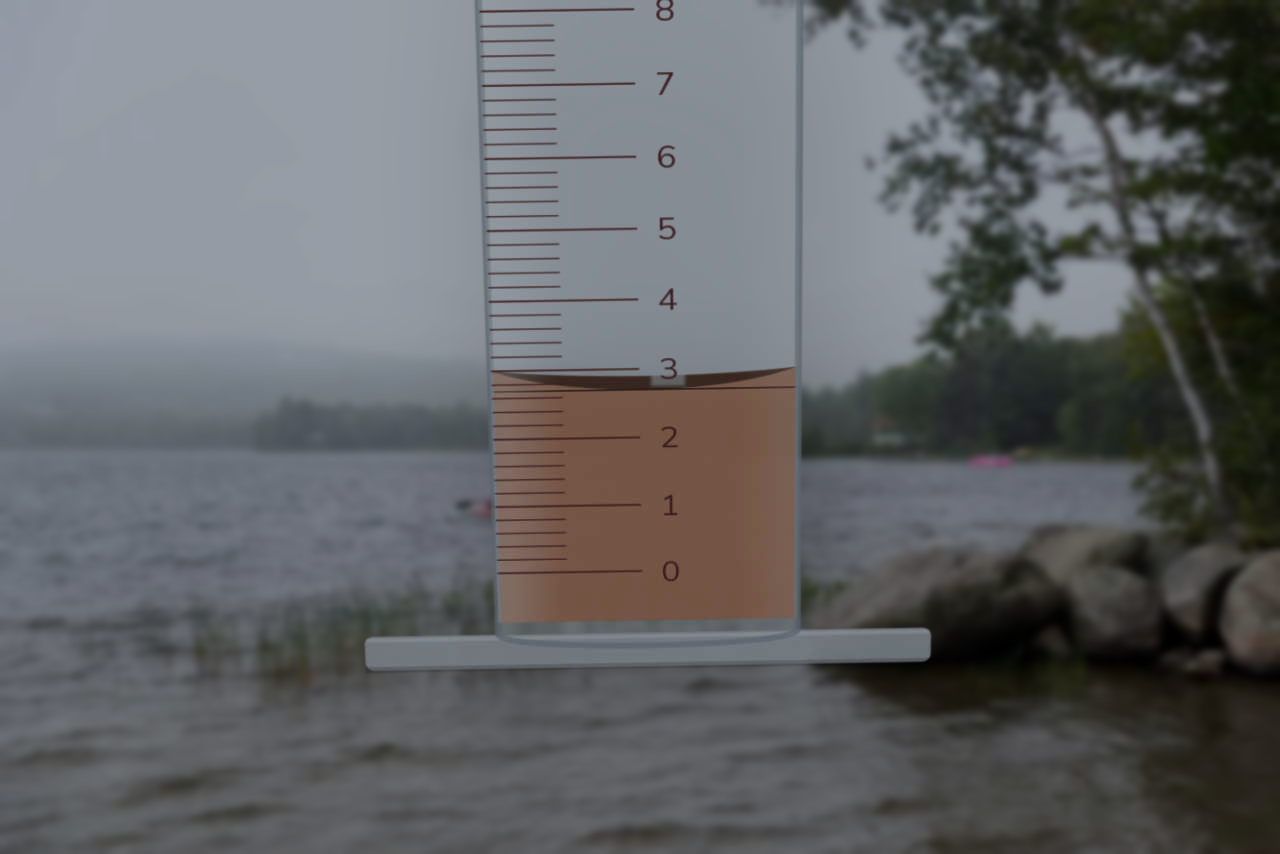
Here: 2.7 mL
